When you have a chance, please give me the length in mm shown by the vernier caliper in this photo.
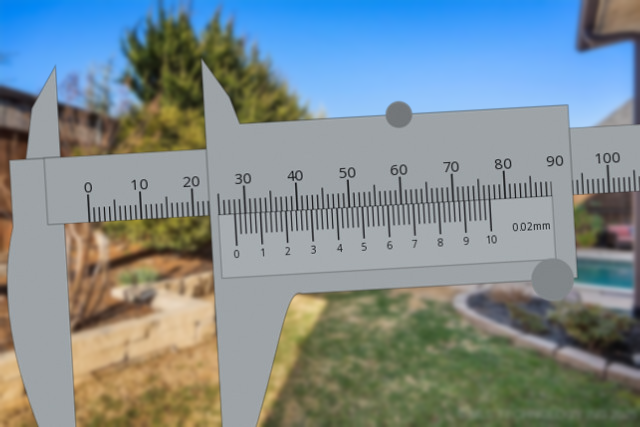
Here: 28.0 mm
